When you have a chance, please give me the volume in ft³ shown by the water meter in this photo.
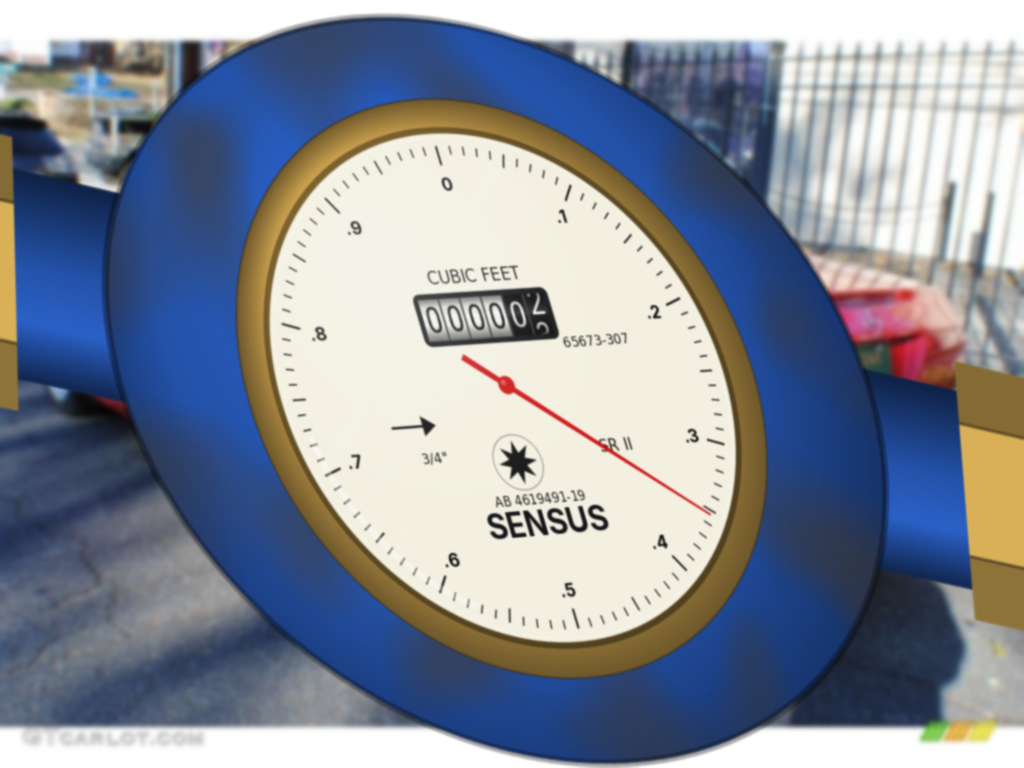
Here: 2.35 ft³
